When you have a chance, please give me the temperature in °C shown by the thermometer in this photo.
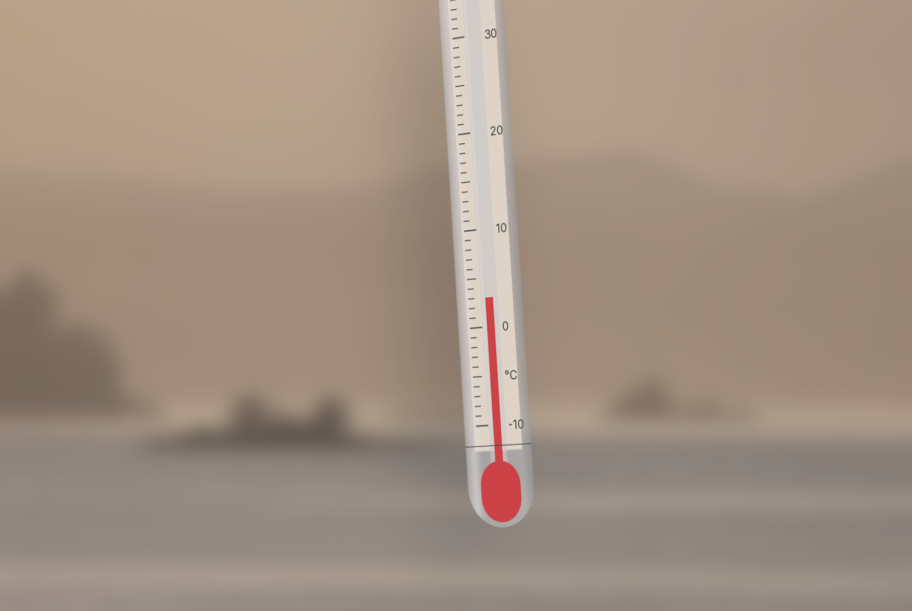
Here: 3 °C
